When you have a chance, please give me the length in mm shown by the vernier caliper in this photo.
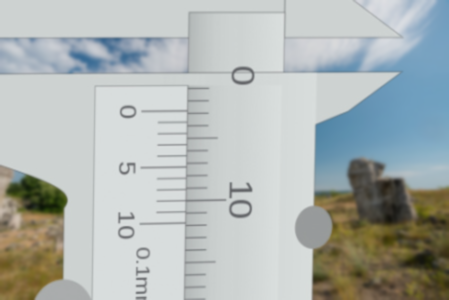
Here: 2.8 mm
